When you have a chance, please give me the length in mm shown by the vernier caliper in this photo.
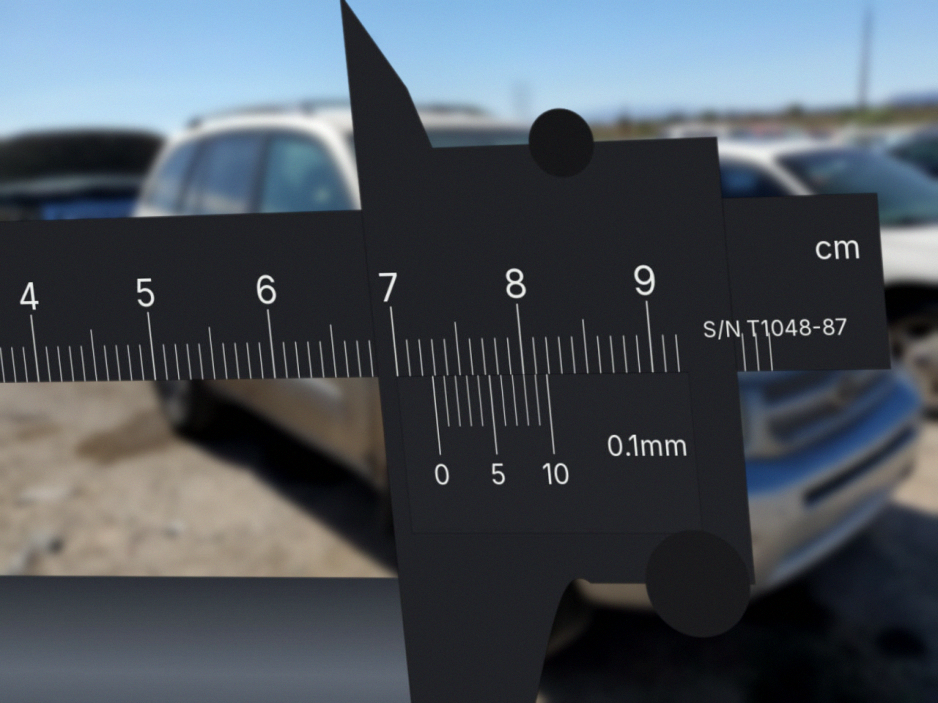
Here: 72.8 mm
